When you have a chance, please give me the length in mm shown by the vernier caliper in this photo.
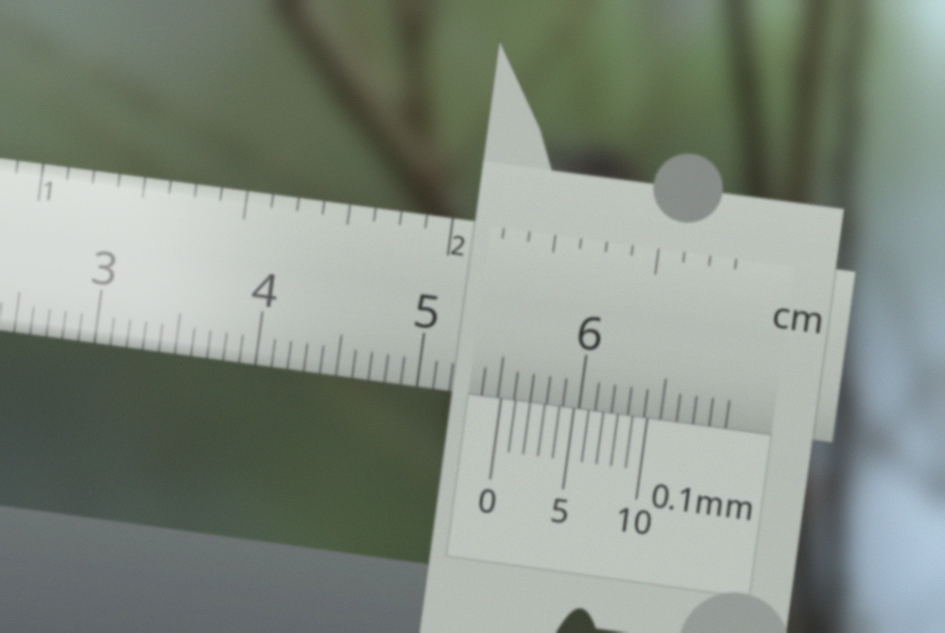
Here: 55.2 mm
